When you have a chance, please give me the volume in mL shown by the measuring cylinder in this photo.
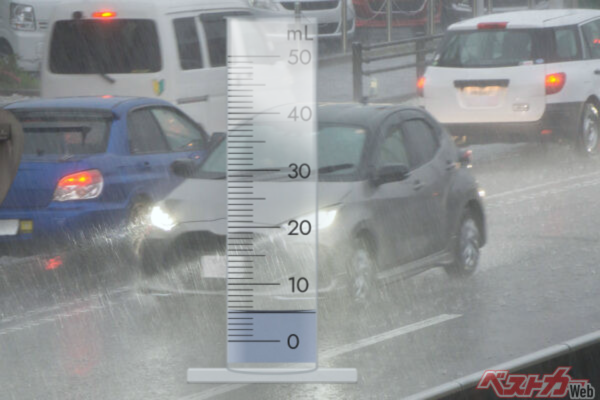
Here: 5 mL
